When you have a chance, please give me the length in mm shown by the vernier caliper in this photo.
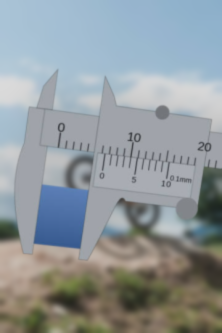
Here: 6.4 mm
